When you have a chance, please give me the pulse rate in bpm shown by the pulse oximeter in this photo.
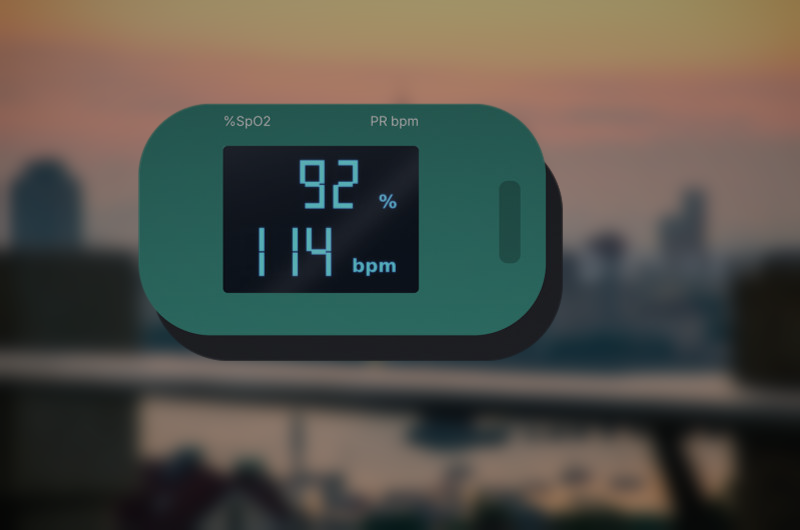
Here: 114 bpm
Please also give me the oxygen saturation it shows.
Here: 92 %
